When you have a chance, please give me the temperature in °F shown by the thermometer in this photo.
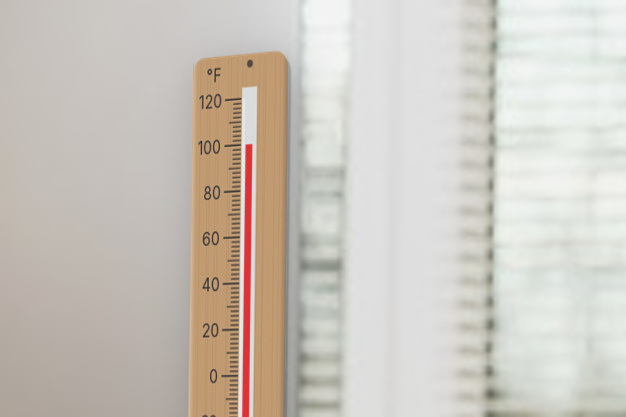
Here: 100 °F
